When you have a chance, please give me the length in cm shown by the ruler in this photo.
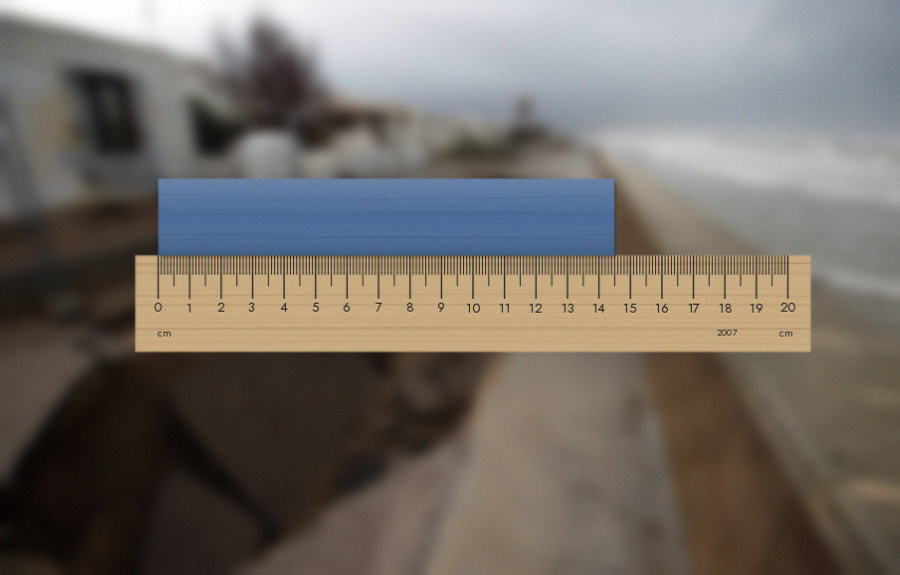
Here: 14.5 cm
